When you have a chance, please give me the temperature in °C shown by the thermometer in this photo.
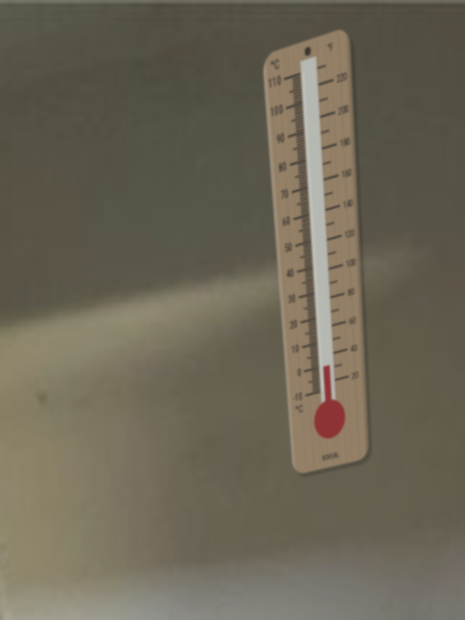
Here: 0 °C
